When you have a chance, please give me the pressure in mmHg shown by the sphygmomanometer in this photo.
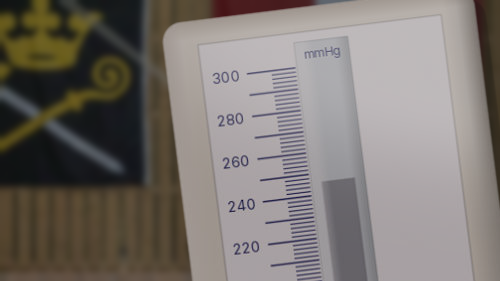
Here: 246 mmHg
